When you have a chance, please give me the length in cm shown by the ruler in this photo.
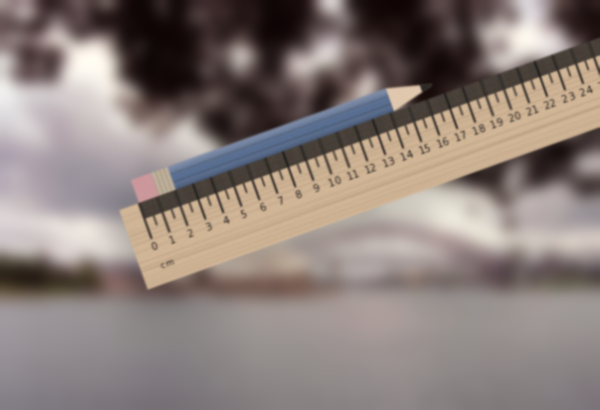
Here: 16.5 cm
